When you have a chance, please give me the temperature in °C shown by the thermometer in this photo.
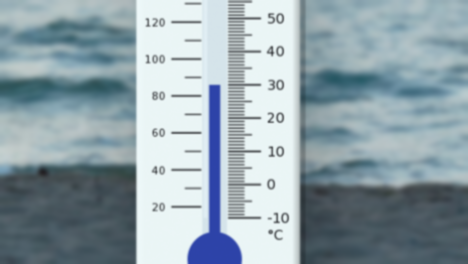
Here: 30 °C
